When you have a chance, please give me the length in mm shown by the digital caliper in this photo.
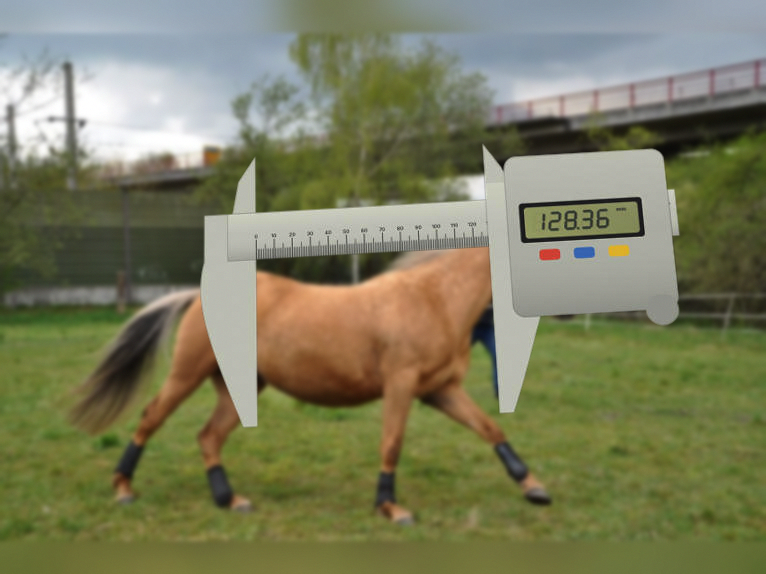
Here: 128.36 mm
